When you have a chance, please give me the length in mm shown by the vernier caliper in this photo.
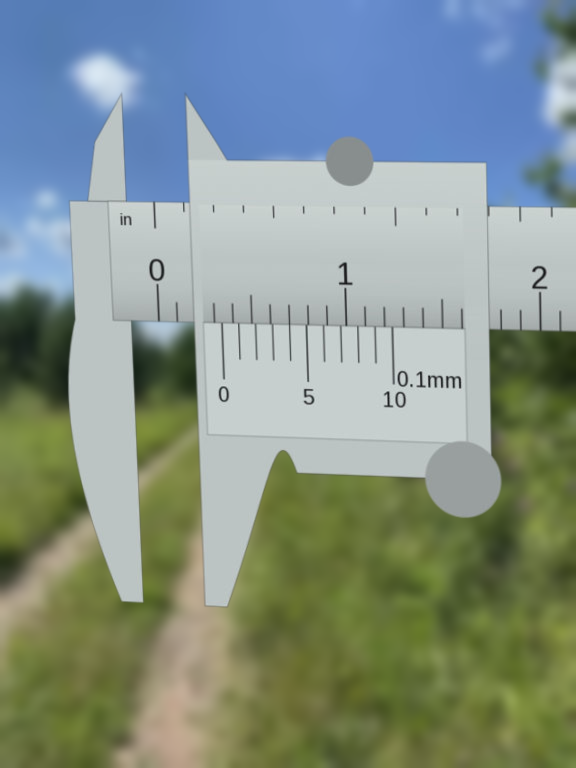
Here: 3.4 mm
